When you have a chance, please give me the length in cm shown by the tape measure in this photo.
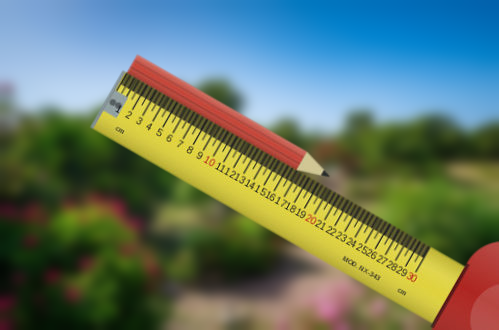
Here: 19.5 cm
